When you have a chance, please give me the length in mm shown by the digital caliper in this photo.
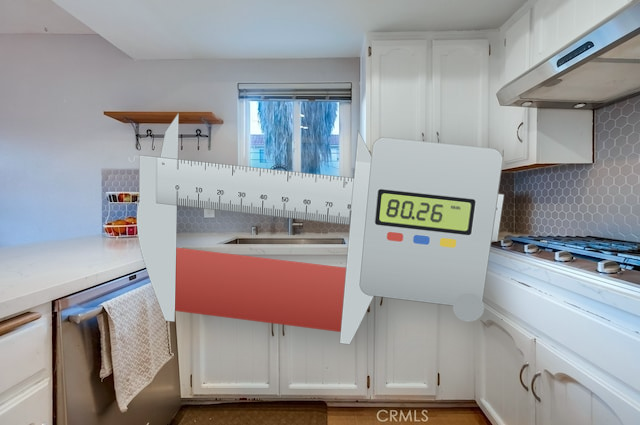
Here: 80.26 mm
